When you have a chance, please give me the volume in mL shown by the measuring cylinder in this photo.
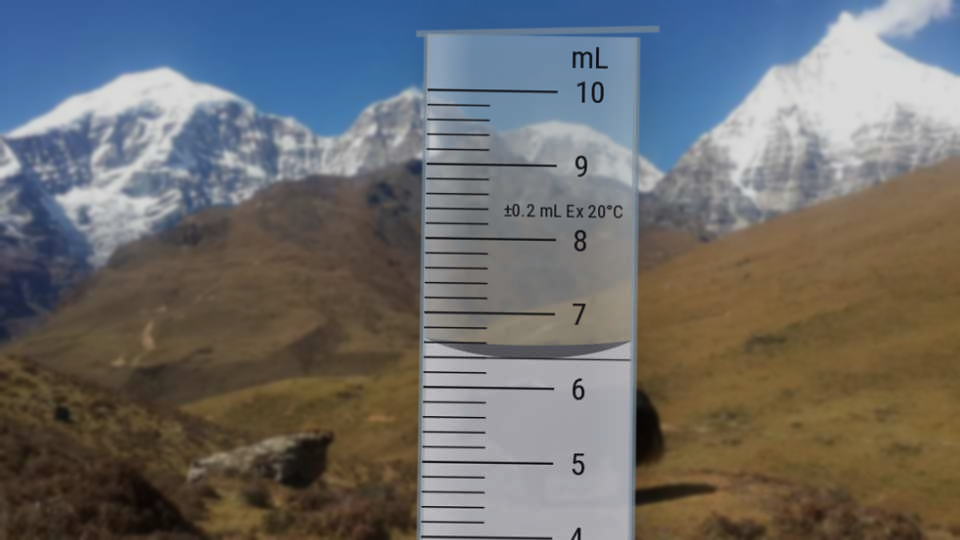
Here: 6.4 mL
